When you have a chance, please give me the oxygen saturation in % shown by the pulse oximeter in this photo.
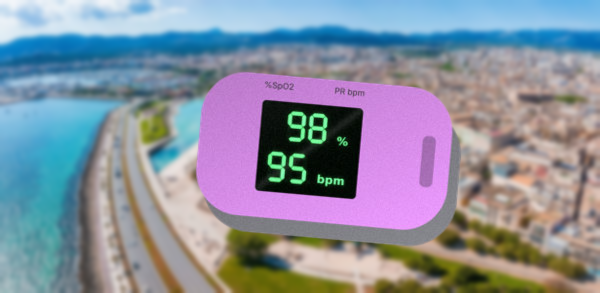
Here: 98 %
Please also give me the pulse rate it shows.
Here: 95 bpm
